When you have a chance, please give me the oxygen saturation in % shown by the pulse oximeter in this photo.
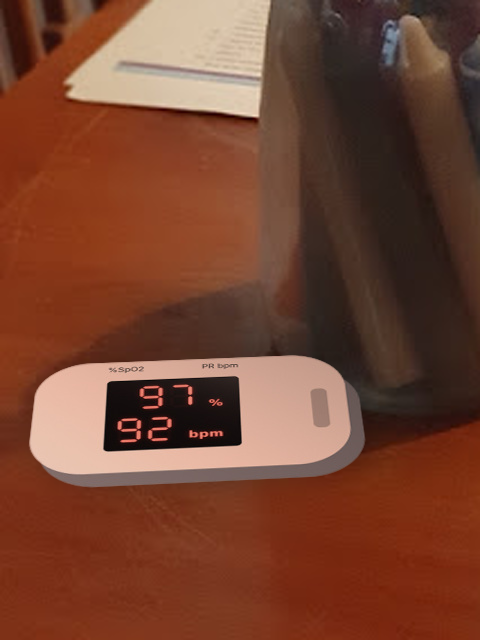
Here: 97 %
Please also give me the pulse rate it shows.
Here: 92 bpm
